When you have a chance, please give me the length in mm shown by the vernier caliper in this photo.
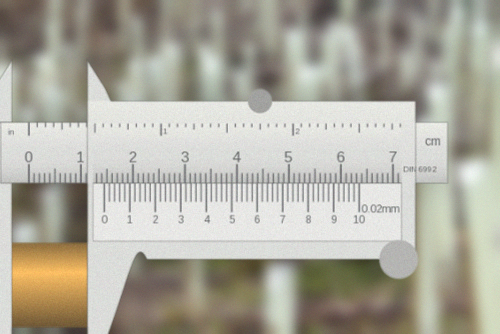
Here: 14.5 mm
